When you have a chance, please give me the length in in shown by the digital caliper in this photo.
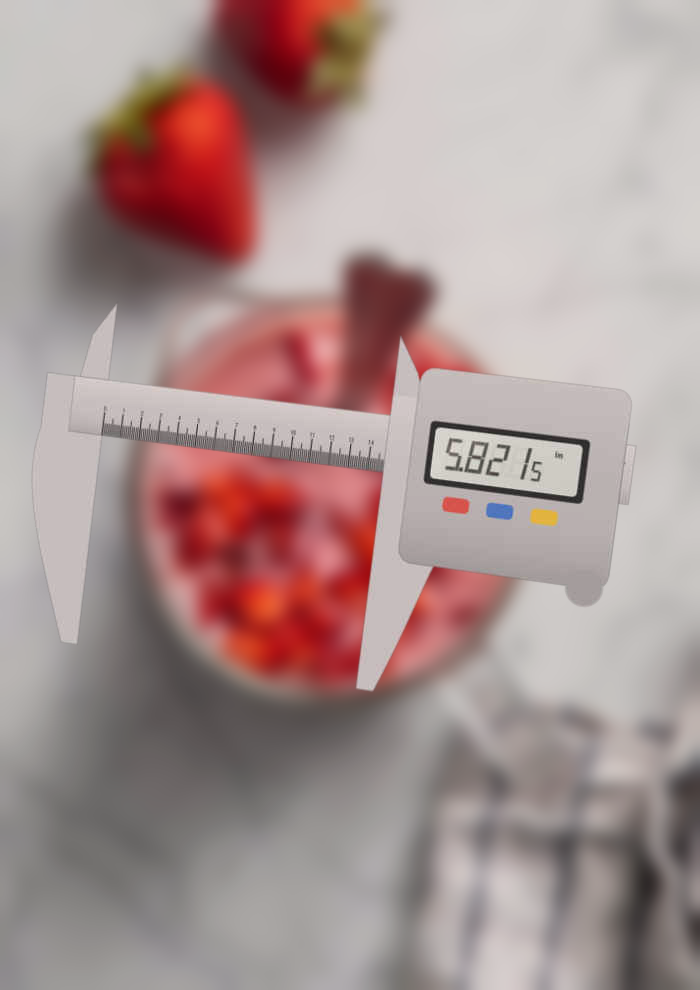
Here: 5.8215 in
